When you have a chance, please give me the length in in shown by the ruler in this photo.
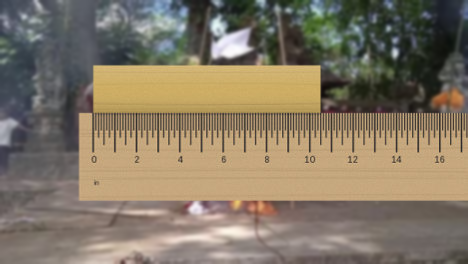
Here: 10.5 in
